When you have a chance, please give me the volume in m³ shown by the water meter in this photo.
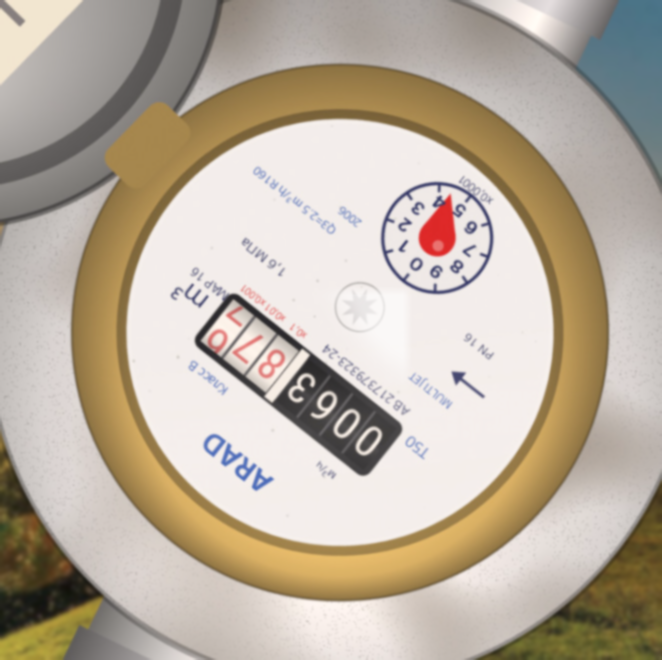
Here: 63.8764 m³
